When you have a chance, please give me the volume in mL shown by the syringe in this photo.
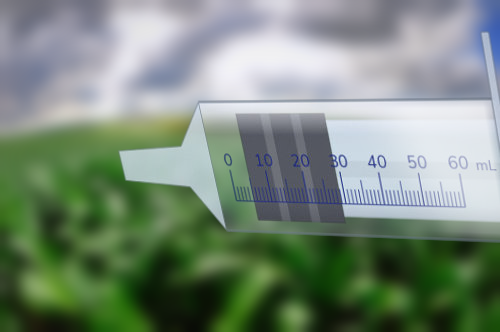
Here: 5 mL
